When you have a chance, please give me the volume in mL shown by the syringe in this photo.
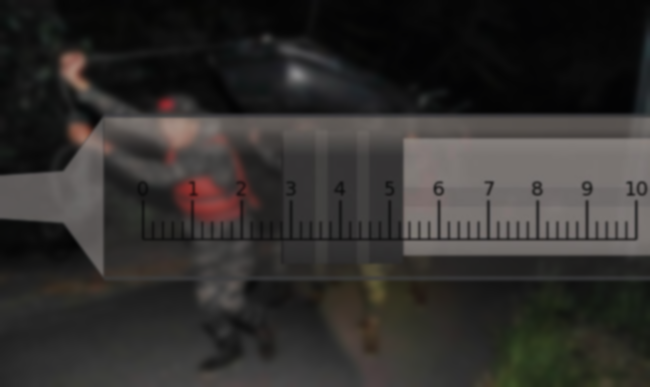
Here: 2.8 mL
